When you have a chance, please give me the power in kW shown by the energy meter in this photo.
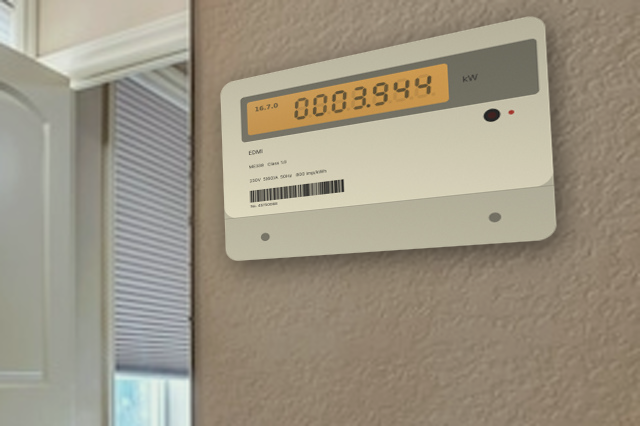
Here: 3.944 kW
